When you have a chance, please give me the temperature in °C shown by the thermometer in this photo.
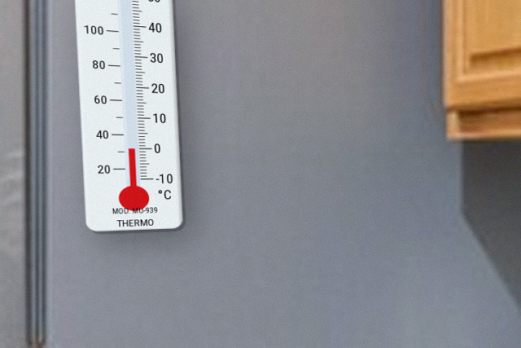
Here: 0 °C
